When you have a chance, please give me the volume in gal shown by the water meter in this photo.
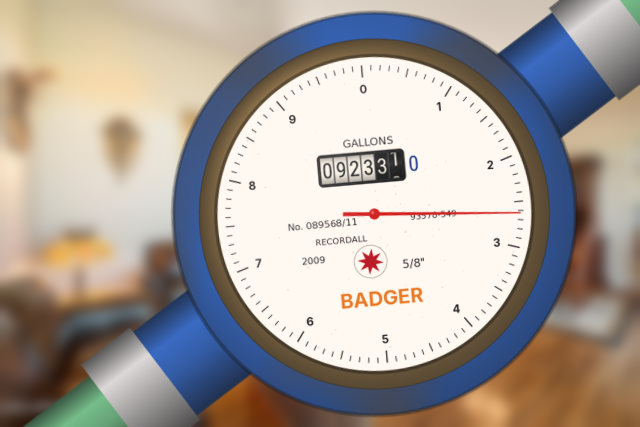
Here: 923312.6 gal
